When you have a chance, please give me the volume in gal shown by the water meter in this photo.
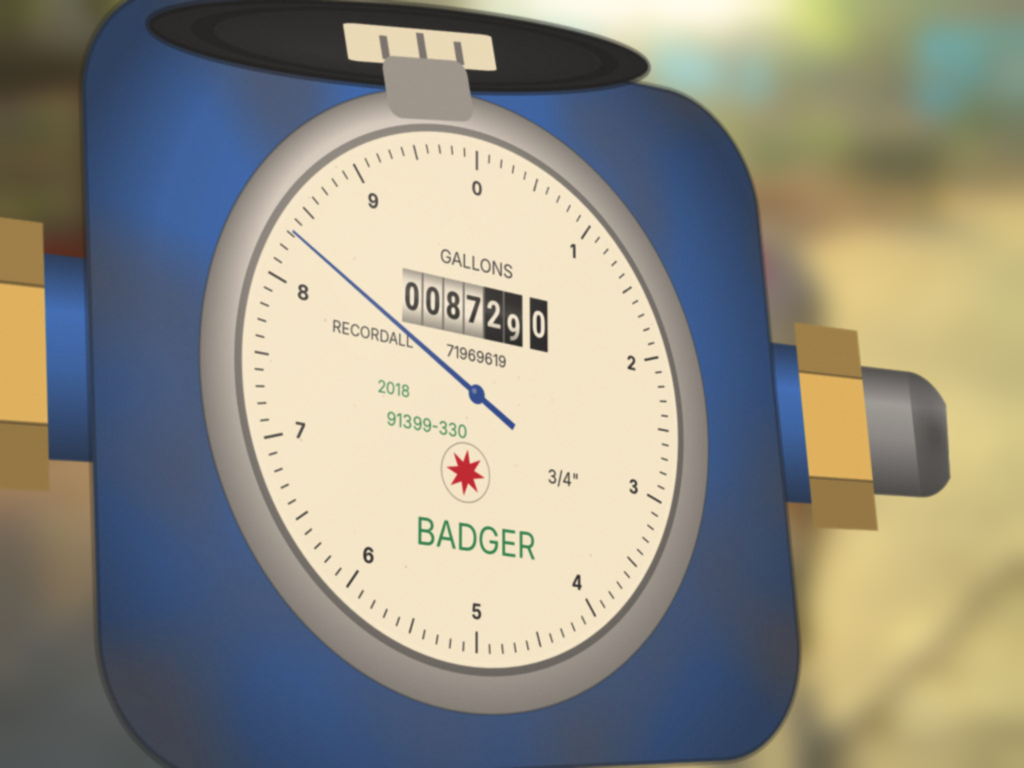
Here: 87288.3 gal
